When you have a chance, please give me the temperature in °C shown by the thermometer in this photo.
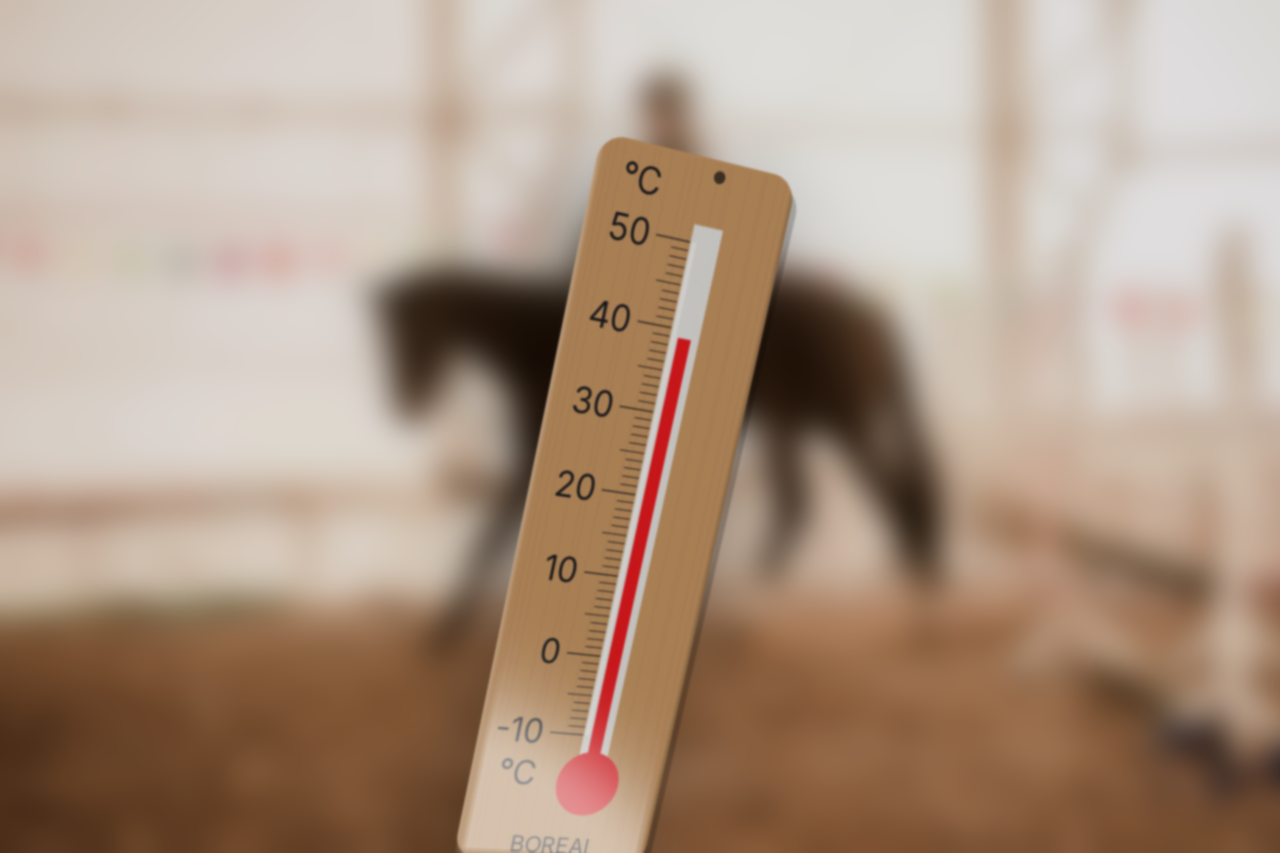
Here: 39 °C
